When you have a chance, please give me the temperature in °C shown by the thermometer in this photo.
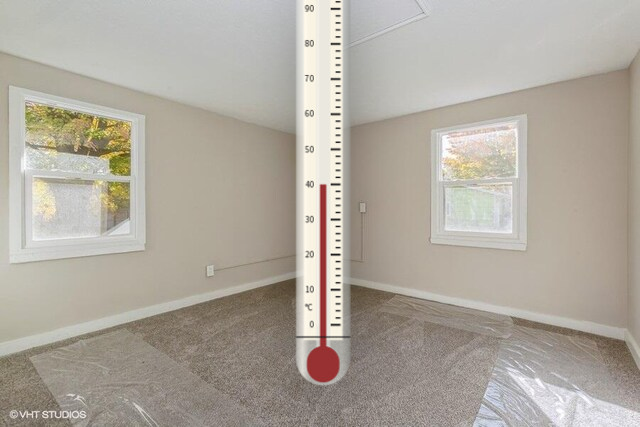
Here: 40 °C
